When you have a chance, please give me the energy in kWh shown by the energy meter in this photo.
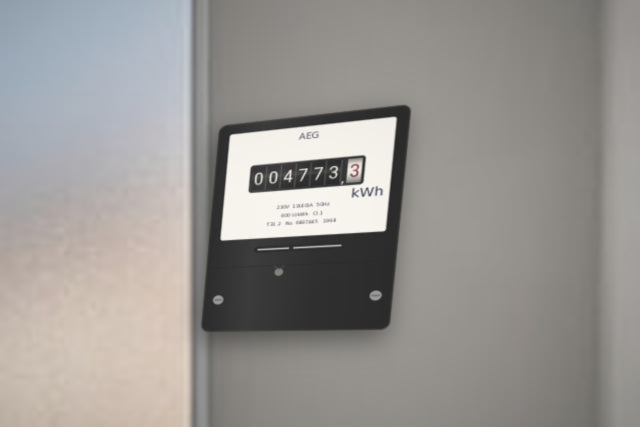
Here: 4773.3 kWh
